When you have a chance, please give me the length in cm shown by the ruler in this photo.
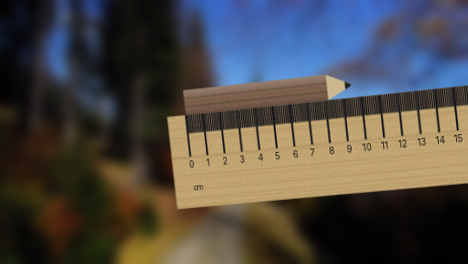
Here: 9.5 cm
